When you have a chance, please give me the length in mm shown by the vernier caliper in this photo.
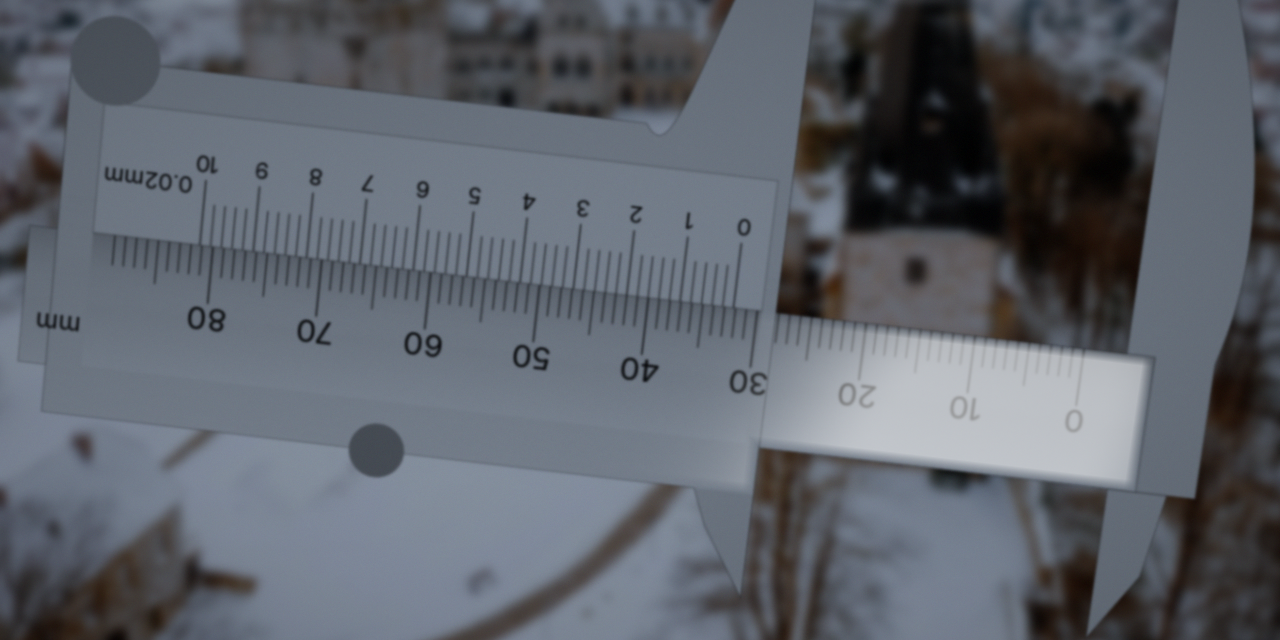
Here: 32.2 mm
